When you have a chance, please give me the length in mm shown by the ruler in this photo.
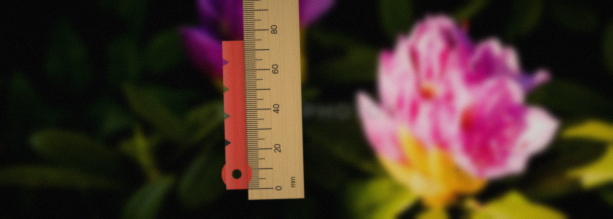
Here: 75 mm
